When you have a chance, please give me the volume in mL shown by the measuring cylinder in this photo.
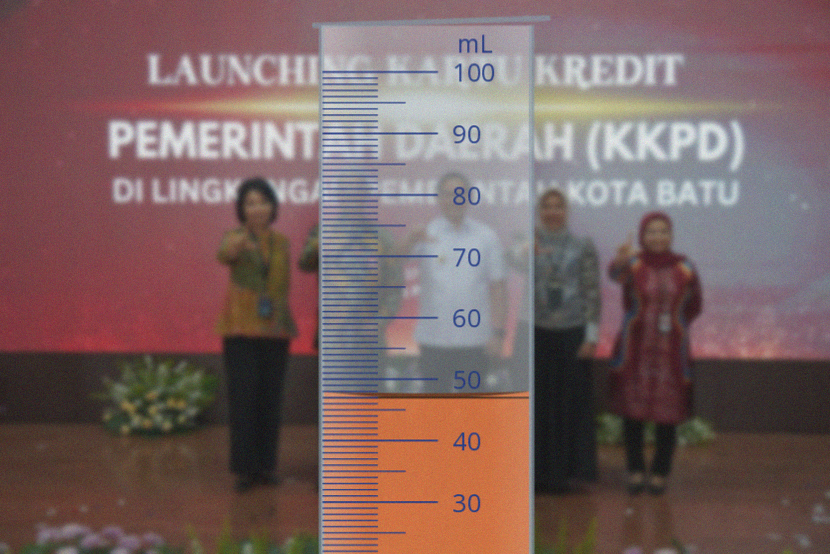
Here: 47 mL
